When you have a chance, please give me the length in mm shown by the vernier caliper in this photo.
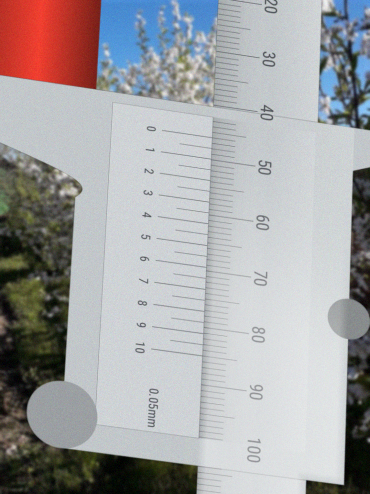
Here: 46.0 mm
